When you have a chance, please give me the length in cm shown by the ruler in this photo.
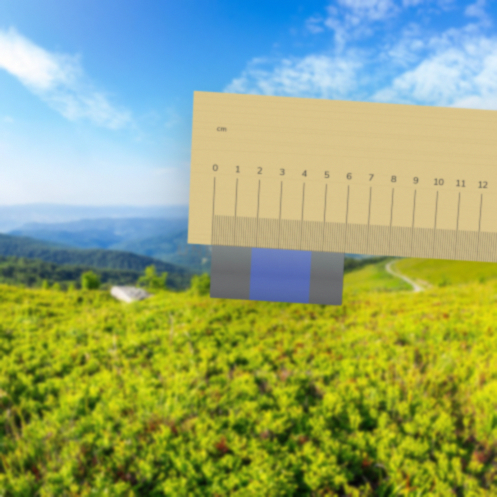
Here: 6 cm
